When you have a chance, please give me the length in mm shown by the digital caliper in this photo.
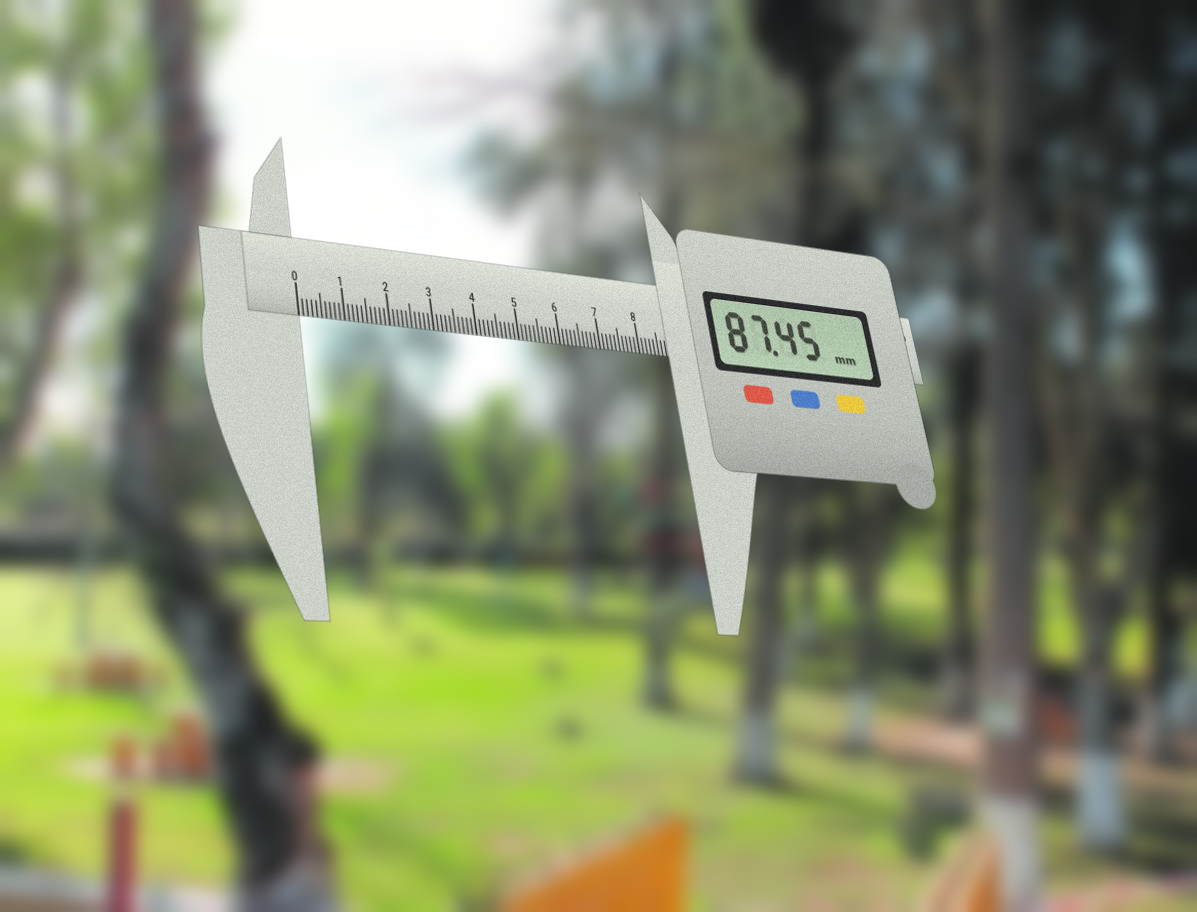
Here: 87.45 mm
